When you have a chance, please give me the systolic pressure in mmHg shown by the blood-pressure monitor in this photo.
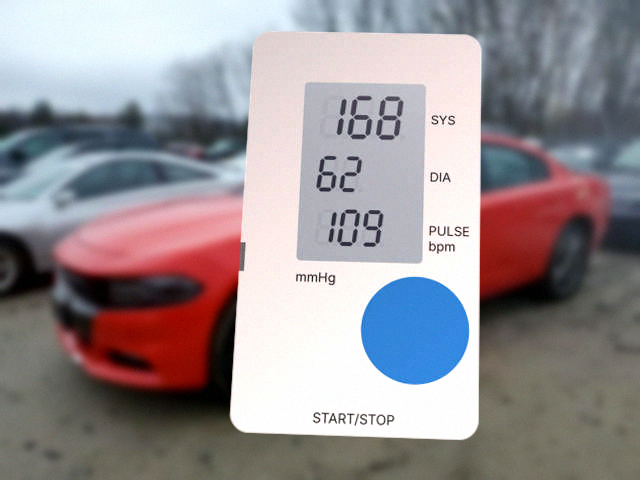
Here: 168 mmHg
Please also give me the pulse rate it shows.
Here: 109 bpm
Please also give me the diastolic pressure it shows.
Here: 62 mmHg
